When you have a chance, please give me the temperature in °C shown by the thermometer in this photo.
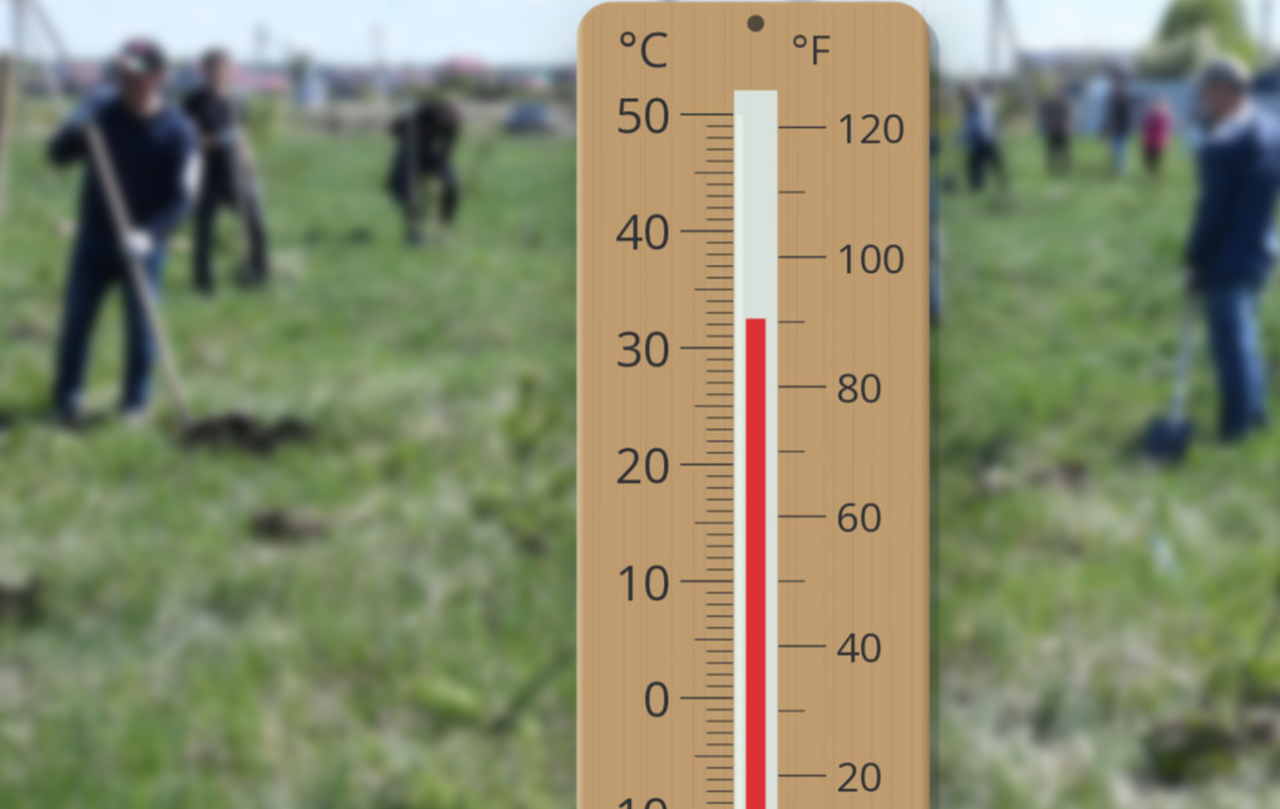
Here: 32.5 °C
